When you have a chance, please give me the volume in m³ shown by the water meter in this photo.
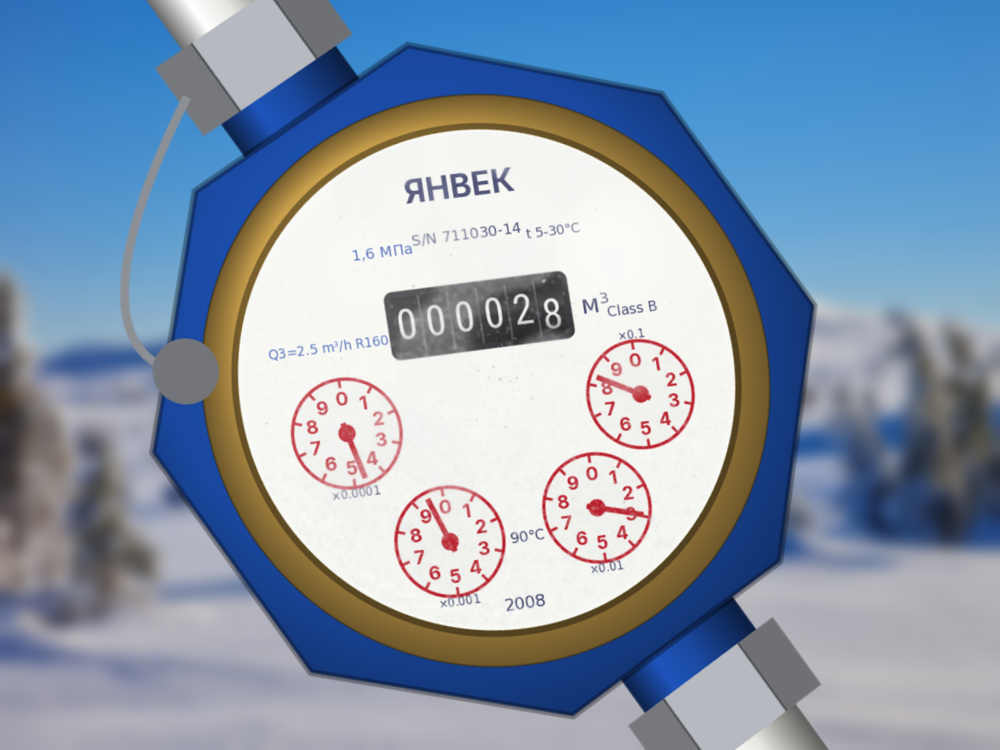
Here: 27.8294 m³
